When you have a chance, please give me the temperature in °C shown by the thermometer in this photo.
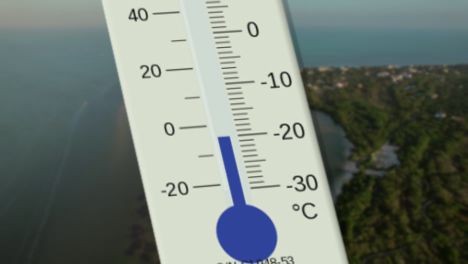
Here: -20 °C
